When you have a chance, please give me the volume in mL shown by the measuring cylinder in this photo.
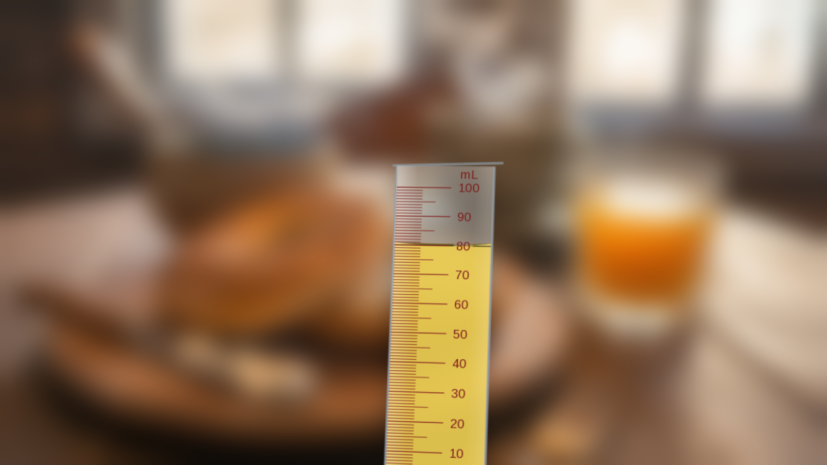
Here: 80 mL
